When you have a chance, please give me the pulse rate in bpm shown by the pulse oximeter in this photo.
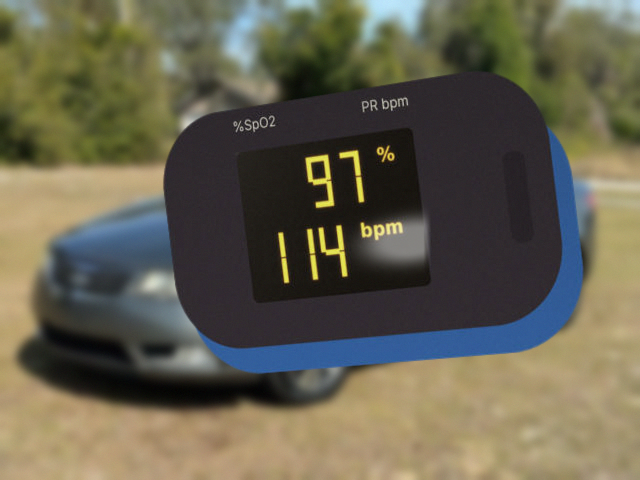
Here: 114 bpm
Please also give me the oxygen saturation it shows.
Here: 97 %
